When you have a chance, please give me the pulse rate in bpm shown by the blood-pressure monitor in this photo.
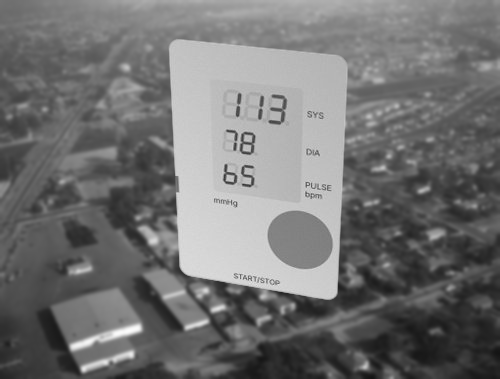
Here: 65 bpm
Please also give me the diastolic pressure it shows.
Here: 78 mmHg
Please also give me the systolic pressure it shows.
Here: 113 mmHg
